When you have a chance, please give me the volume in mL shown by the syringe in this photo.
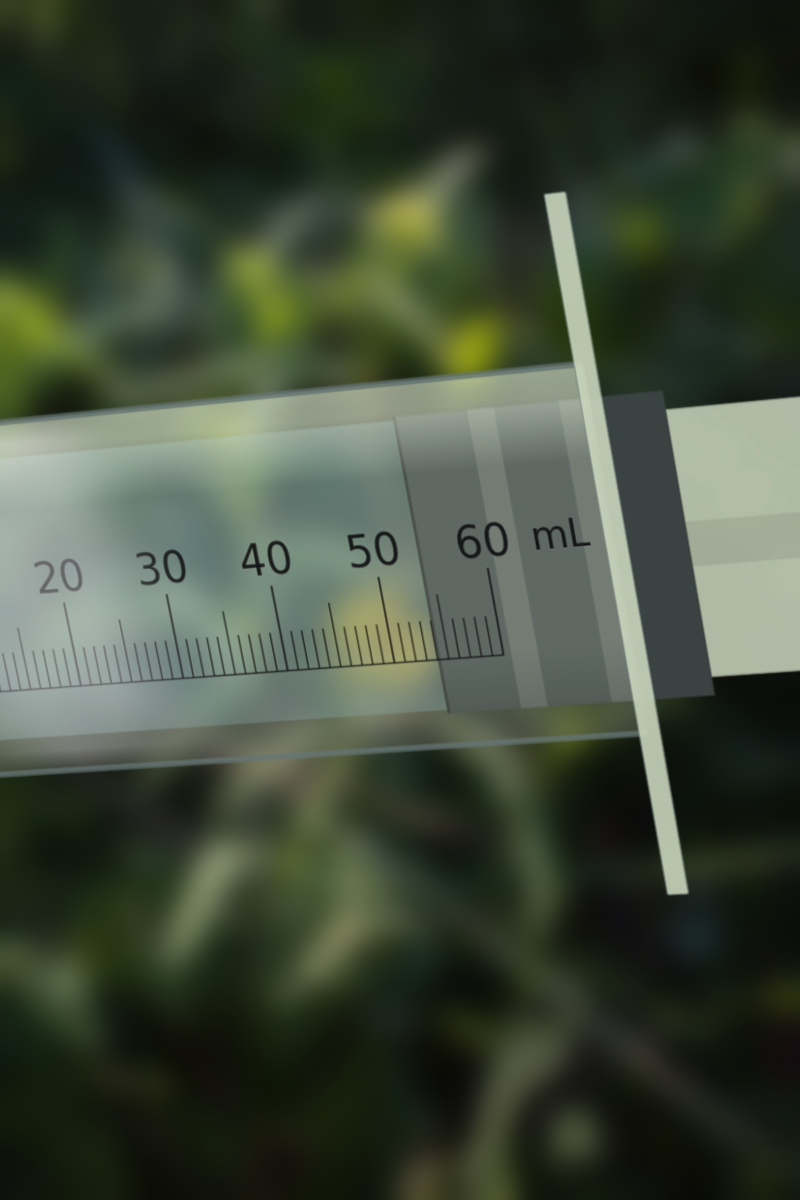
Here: 54 mL
